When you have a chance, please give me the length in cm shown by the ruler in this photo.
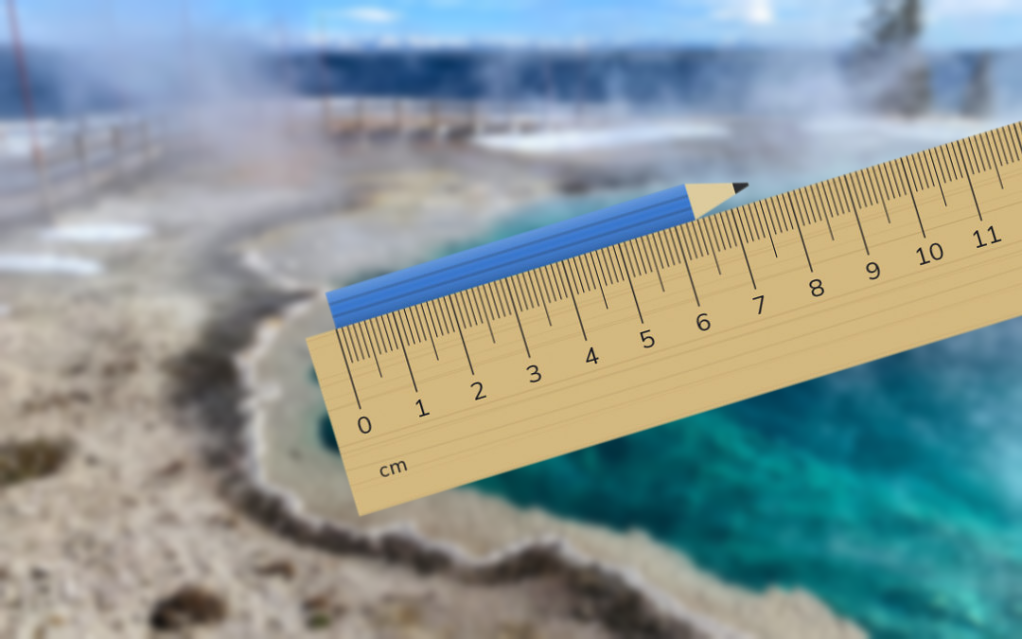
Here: 7.4 cm
